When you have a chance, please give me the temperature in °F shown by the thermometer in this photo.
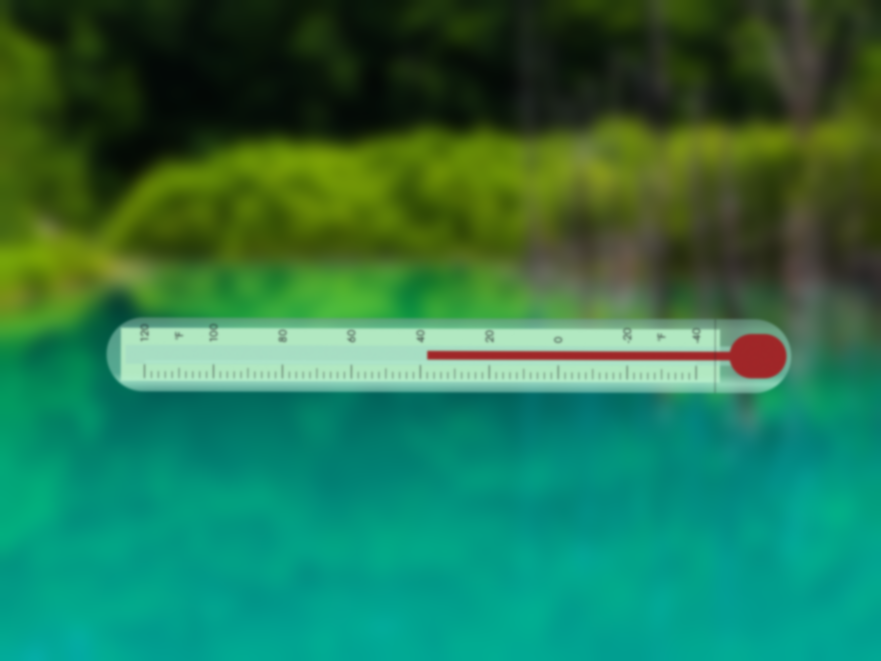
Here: 38 °F
